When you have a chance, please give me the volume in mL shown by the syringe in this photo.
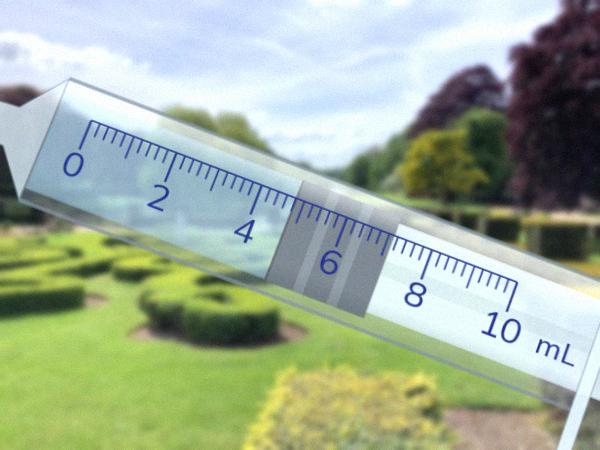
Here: 4.8 mL
